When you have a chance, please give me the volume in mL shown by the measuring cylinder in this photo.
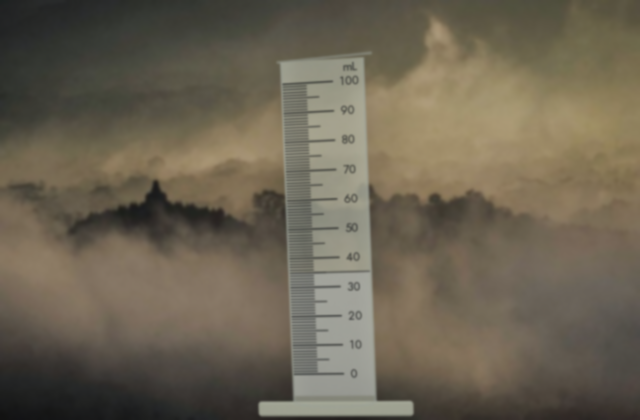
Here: 35 mL
